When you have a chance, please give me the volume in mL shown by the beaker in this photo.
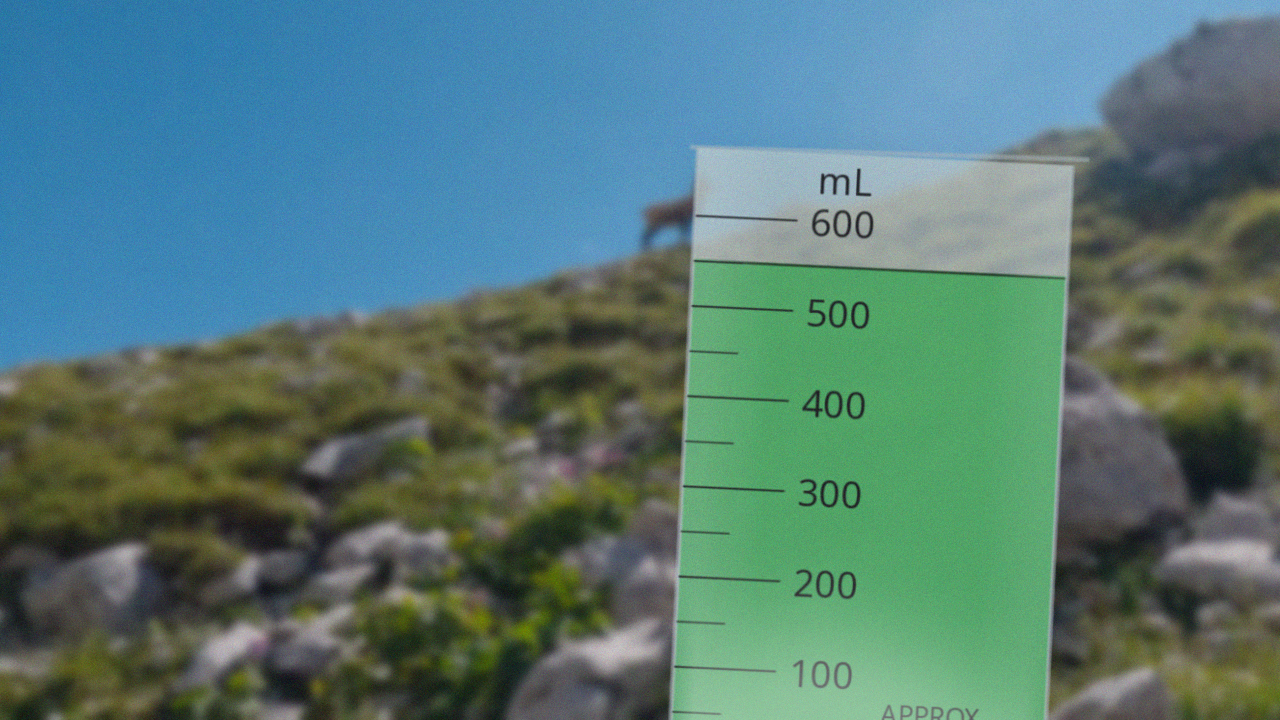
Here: 550 mL
